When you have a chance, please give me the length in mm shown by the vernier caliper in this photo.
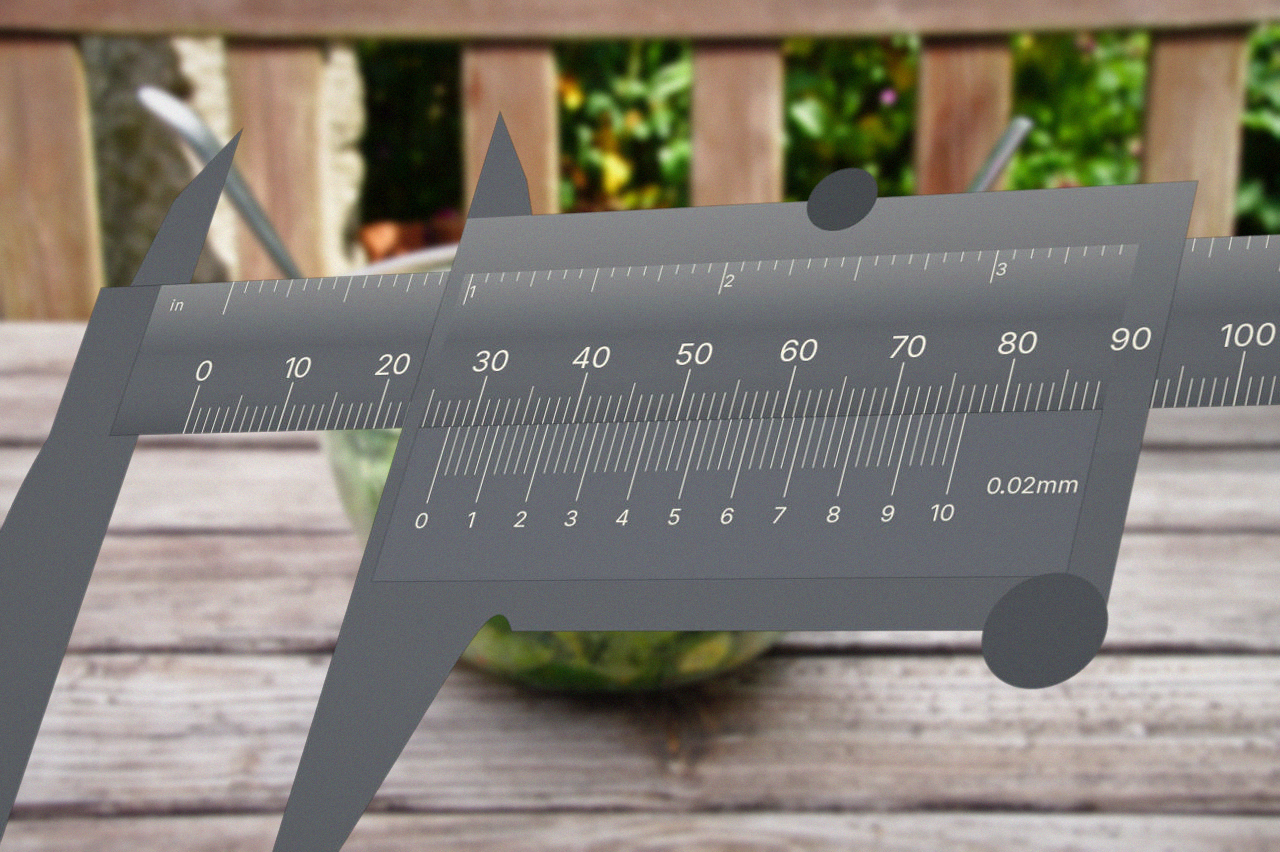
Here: 27.8 mm
